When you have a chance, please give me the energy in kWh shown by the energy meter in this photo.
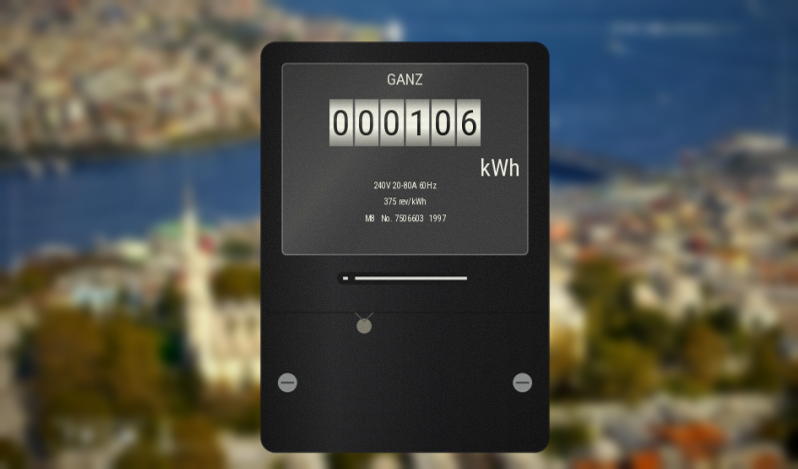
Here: 106 kWh
